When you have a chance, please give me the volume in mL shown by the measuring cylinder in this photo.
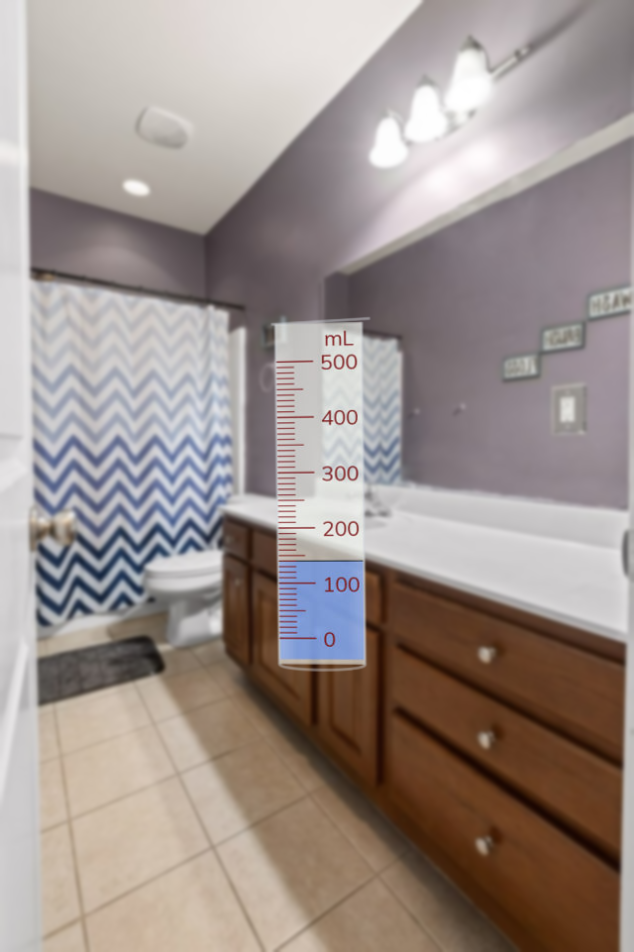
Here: 140 mL
